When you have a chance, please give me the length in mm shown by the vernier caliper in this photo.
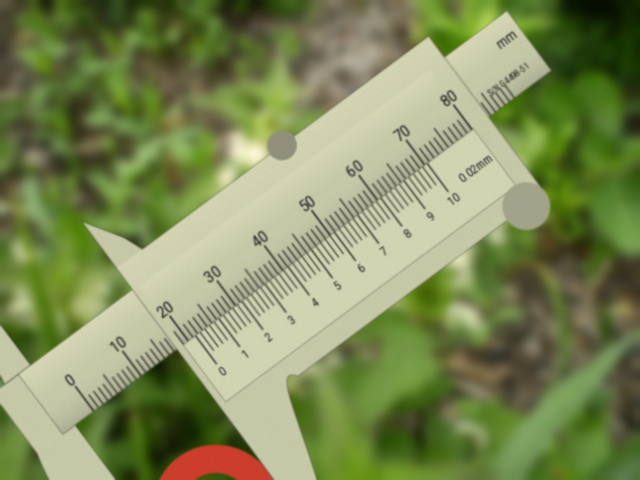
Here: 21.5 mm
